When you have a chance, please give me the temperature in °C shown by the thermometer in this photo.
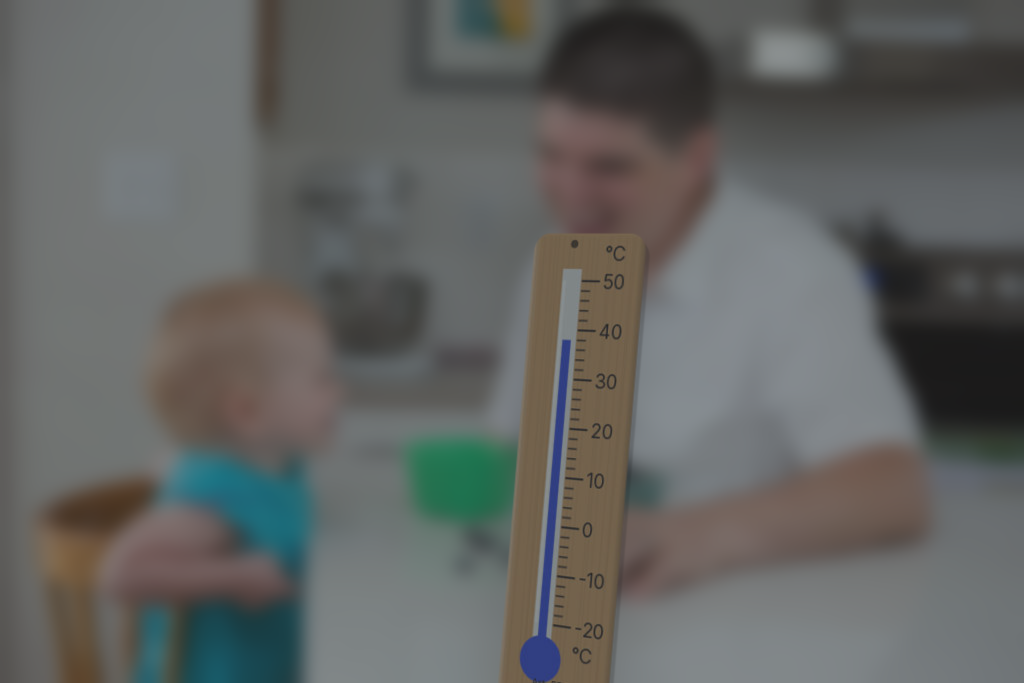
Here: 38 °C
